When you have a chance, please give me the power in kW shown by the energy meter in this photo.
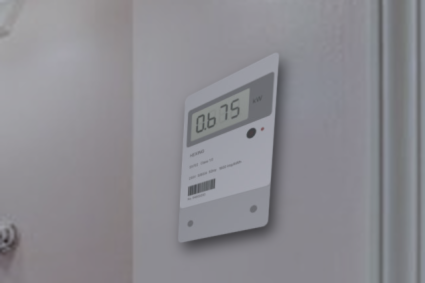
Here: 0.675 kW
